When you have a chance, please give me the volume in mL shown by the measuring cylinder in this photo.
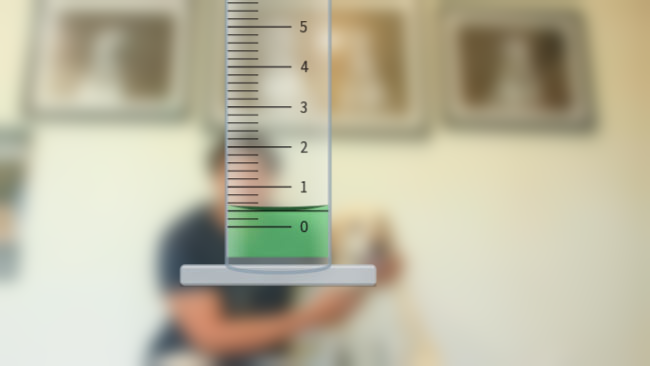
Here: 0.4 mL
